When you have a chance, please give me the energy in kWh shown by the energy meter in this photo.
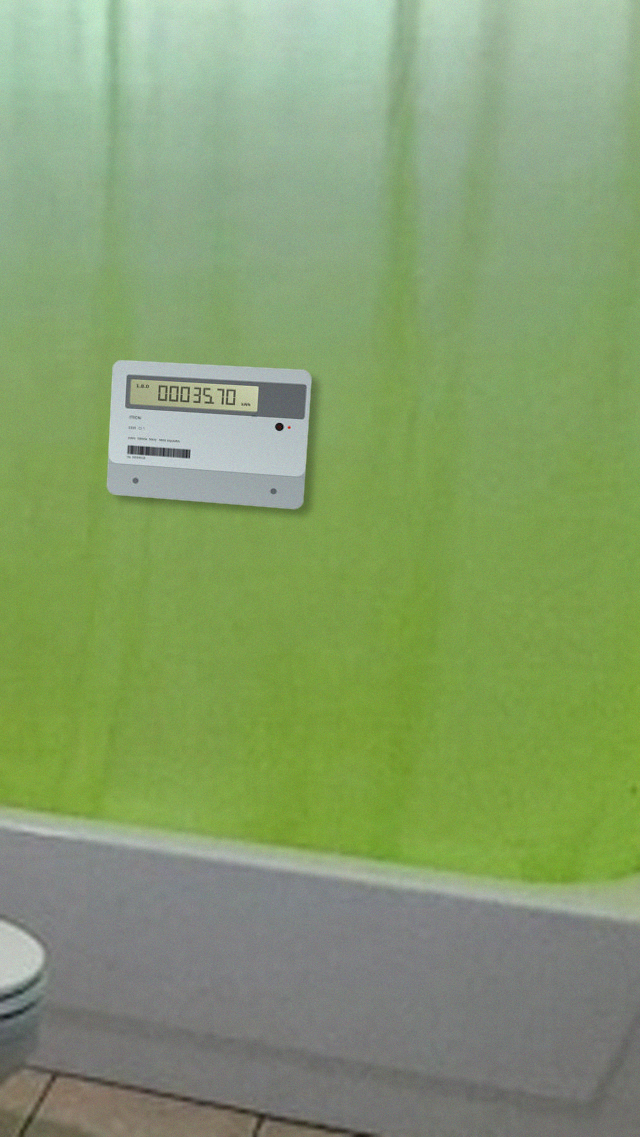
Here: 35.70 kWh
